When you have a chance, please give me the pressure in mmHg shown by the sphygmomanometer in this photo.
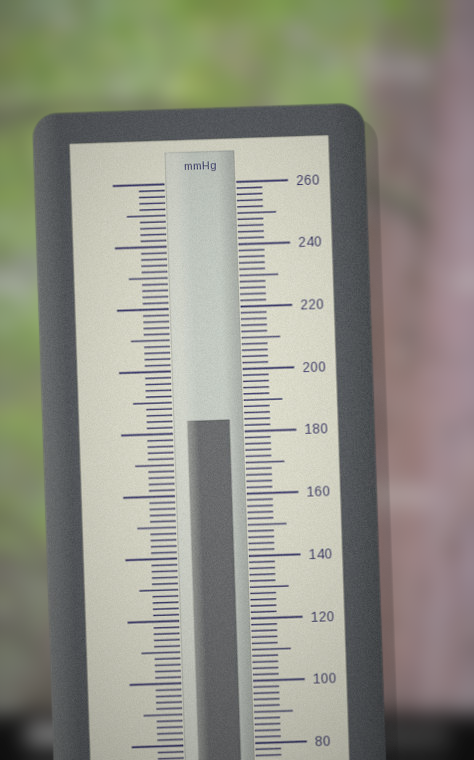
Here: 184 mmHg
